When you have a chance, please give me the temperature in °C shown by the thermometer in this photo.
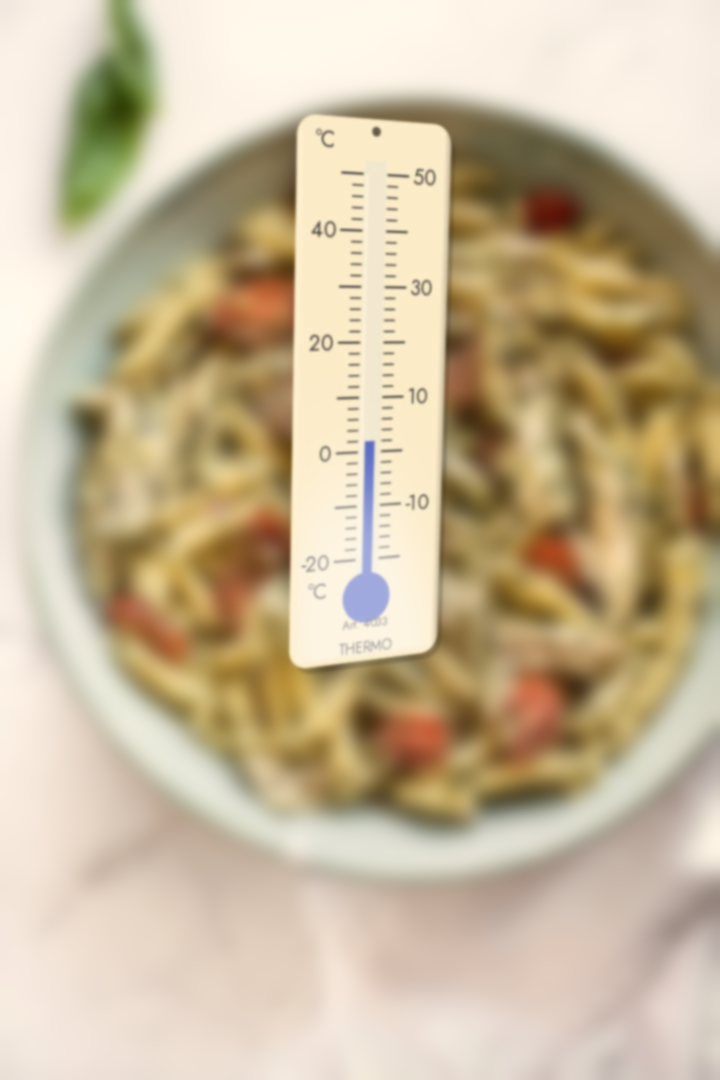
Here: 2 °C
